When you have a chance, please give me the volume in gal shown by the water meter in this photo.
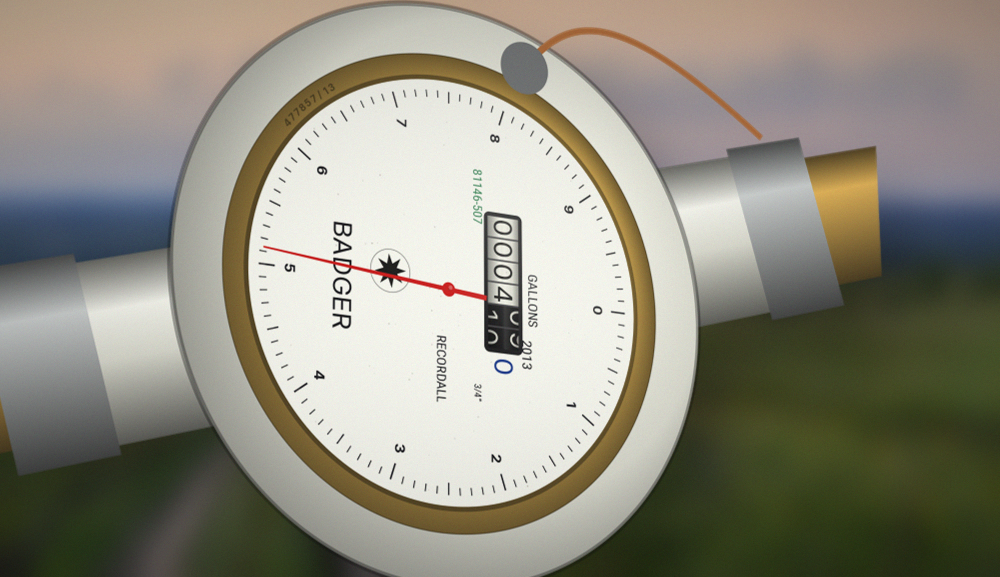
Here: 4095.1 gal
